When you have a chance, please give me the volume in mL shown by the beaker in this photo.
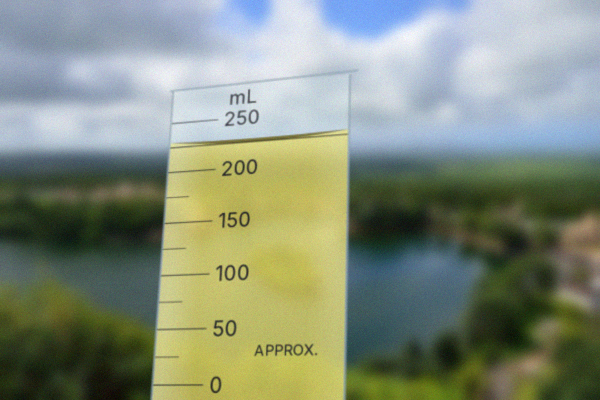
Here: 225 mL
